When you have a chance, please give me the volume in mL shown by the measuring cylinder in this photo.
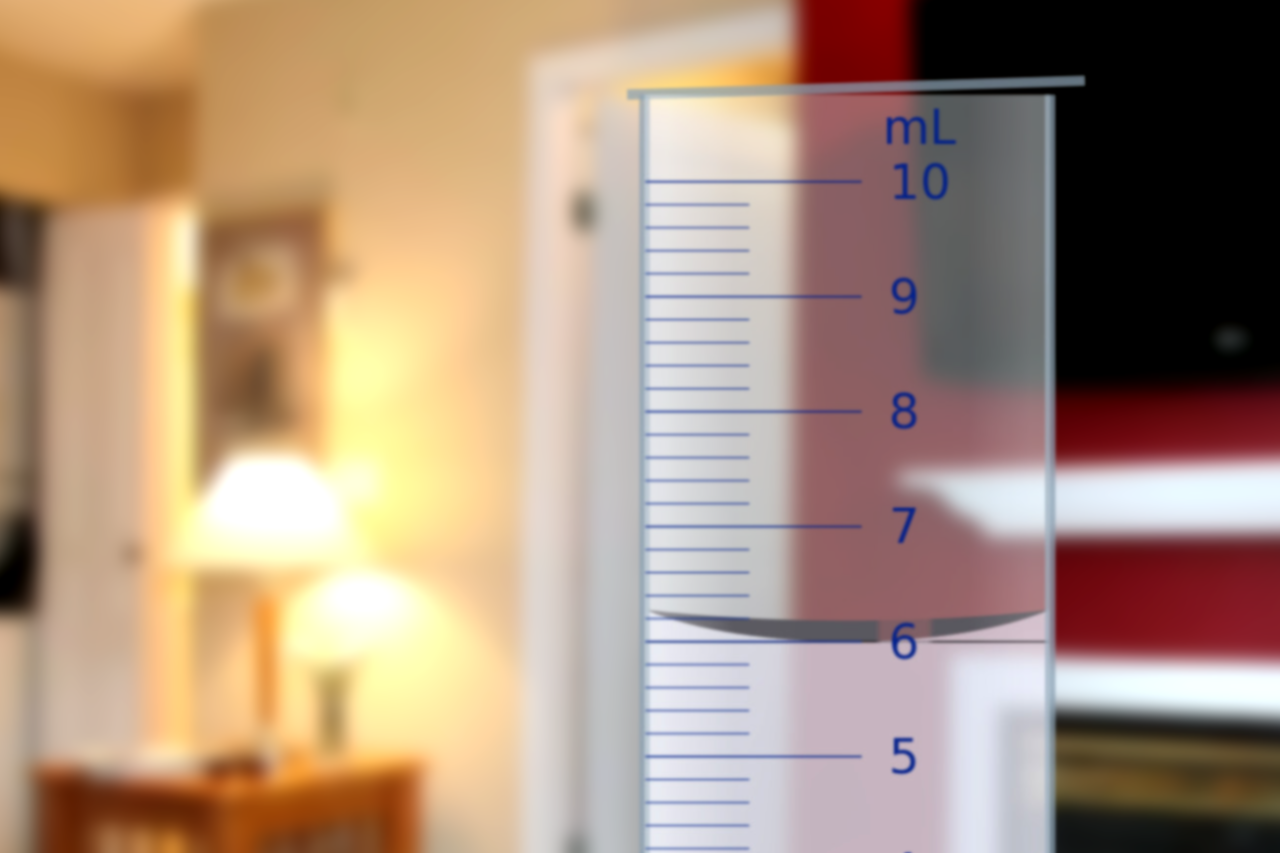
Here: 6 mL
